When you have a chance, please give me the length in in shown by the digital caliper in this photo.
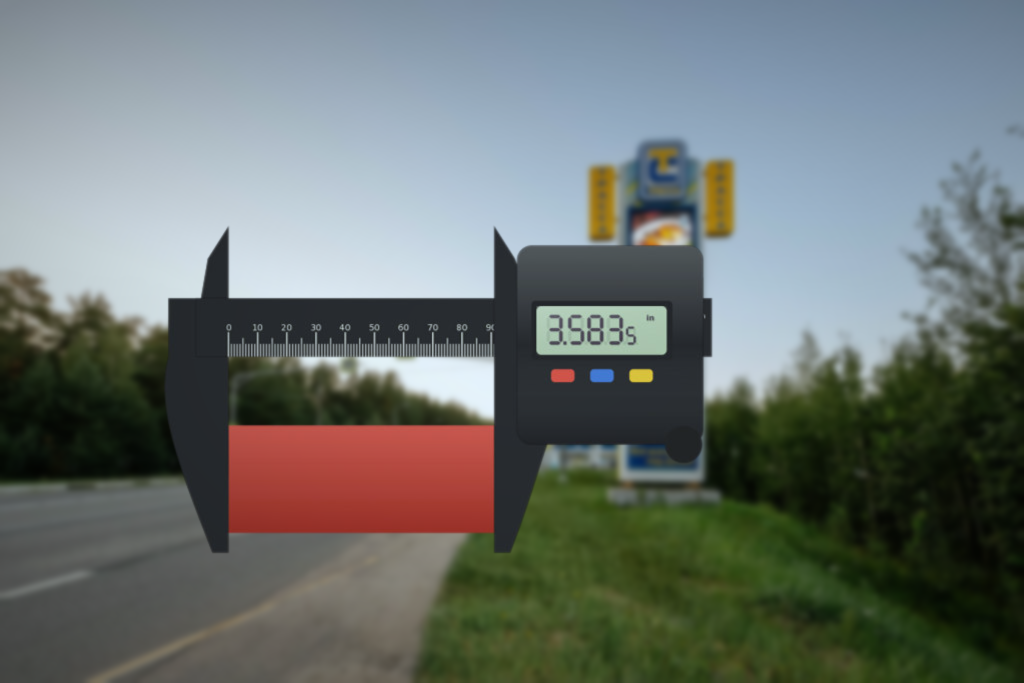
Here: 3.5835 in
